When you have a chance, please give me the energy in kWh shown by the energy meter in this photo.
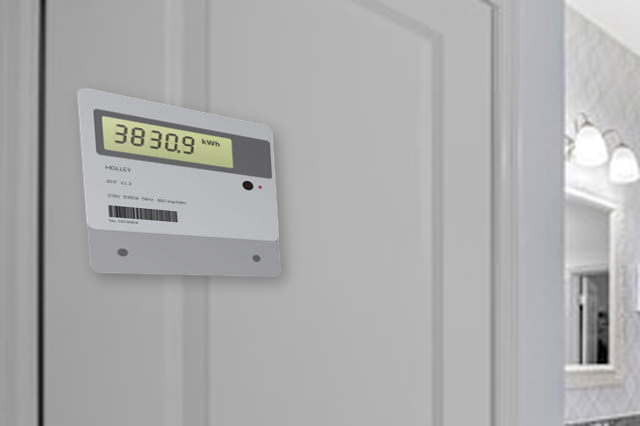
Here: 3830.9 kWh
